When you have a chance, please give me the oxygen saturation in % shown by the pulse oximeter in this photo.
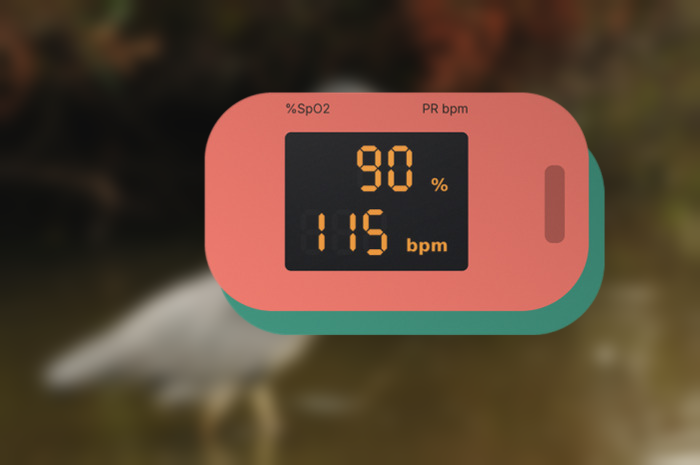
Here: 90 %
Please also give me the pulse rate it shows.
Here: 115 bpm
